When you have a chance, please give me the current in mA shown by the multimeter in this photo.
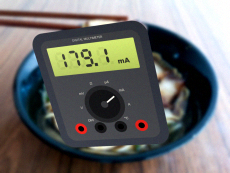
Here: 179.1 mA
